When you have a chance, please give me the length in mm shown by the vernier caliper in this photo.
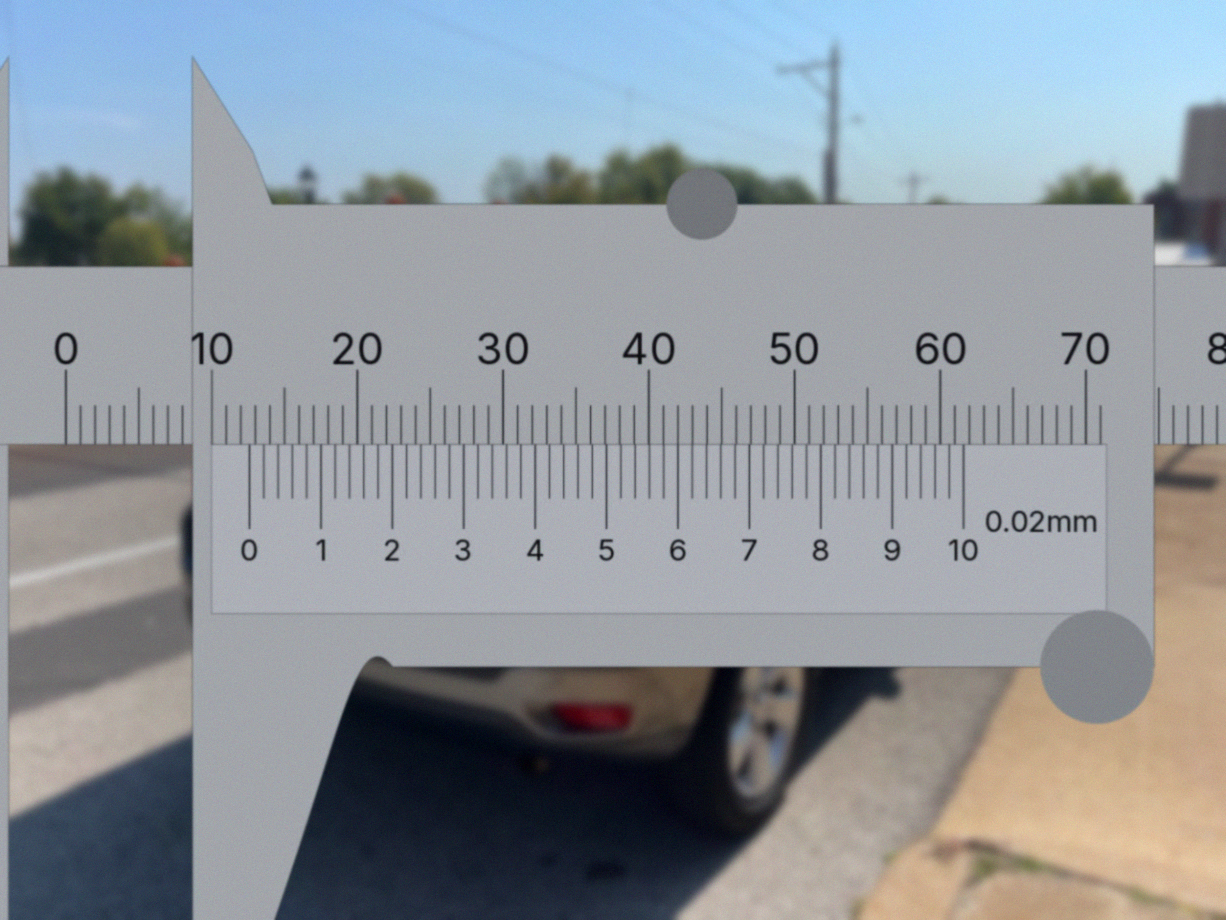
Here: 12.6 mm
